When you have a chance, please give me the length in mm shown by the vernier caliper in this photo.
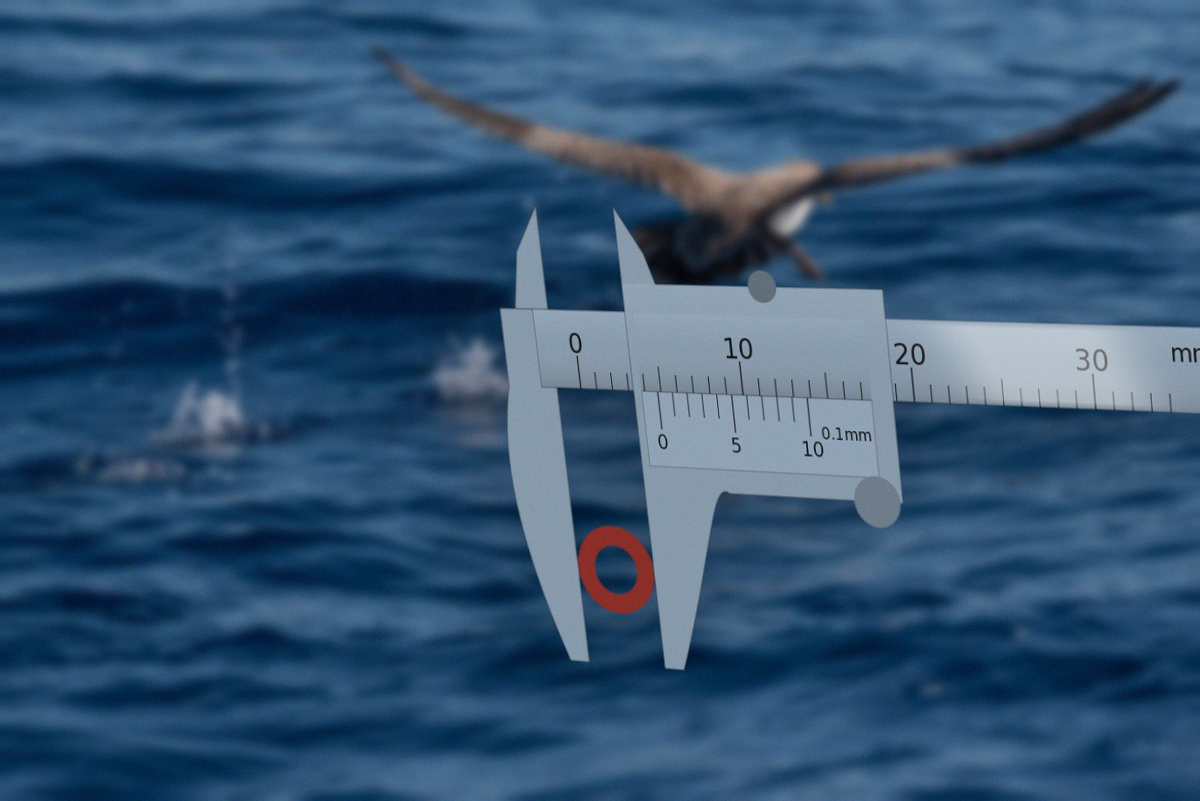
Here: 4.8 mm
